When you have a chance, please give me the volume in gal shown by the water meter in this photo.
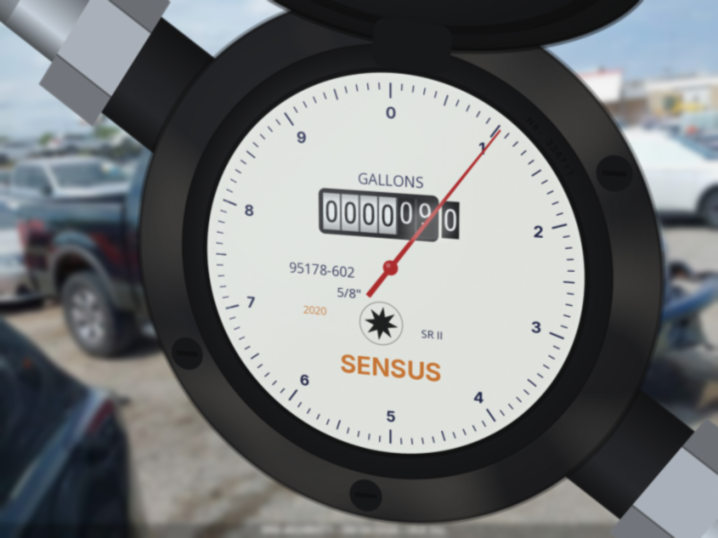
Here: 91.0 gal
